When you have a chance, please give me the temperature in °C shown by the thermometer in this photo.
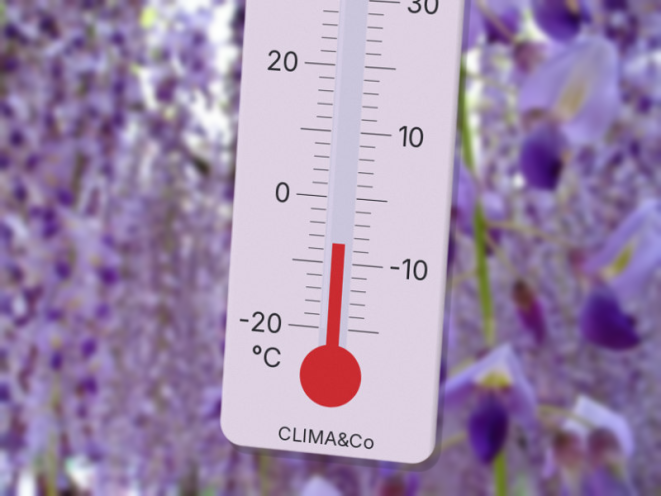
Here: -7 °C
